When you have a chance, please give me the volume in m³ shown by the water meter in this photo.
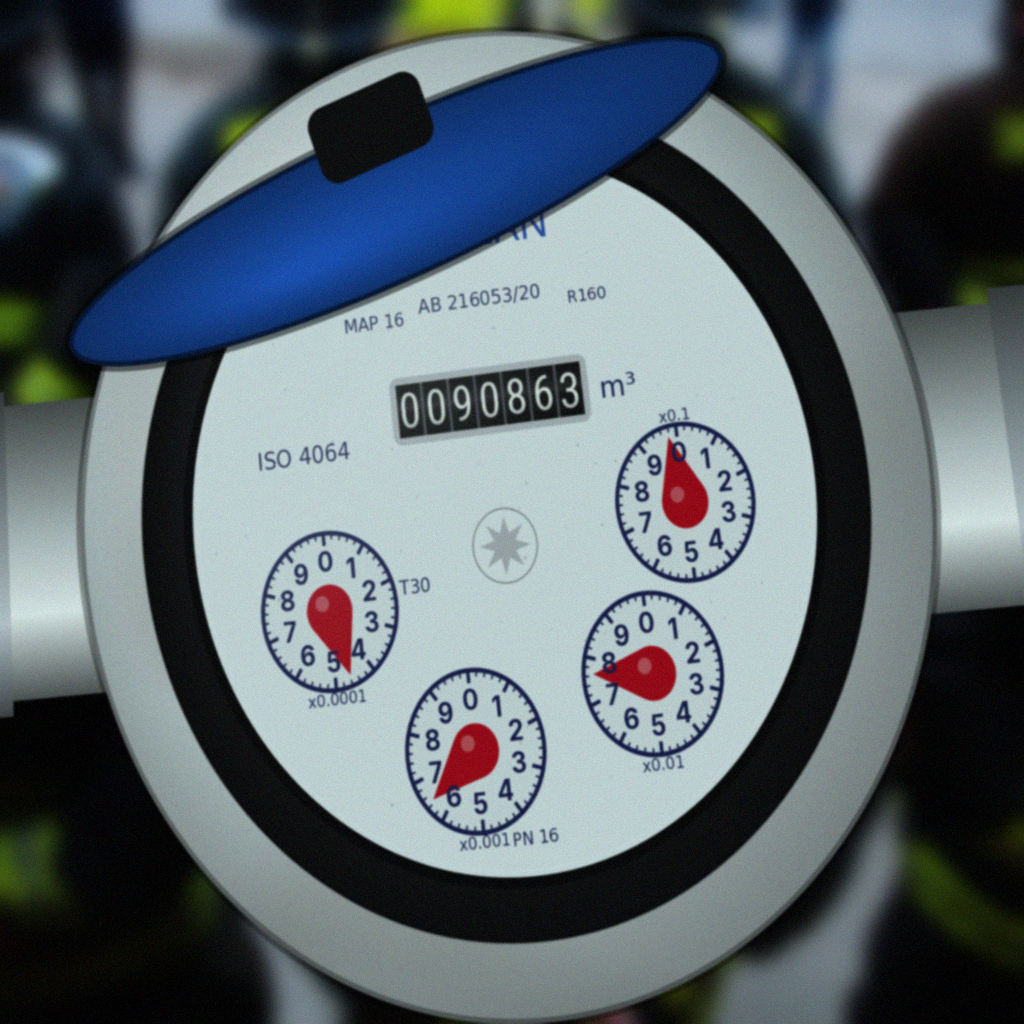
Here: 90862.9764 m³
